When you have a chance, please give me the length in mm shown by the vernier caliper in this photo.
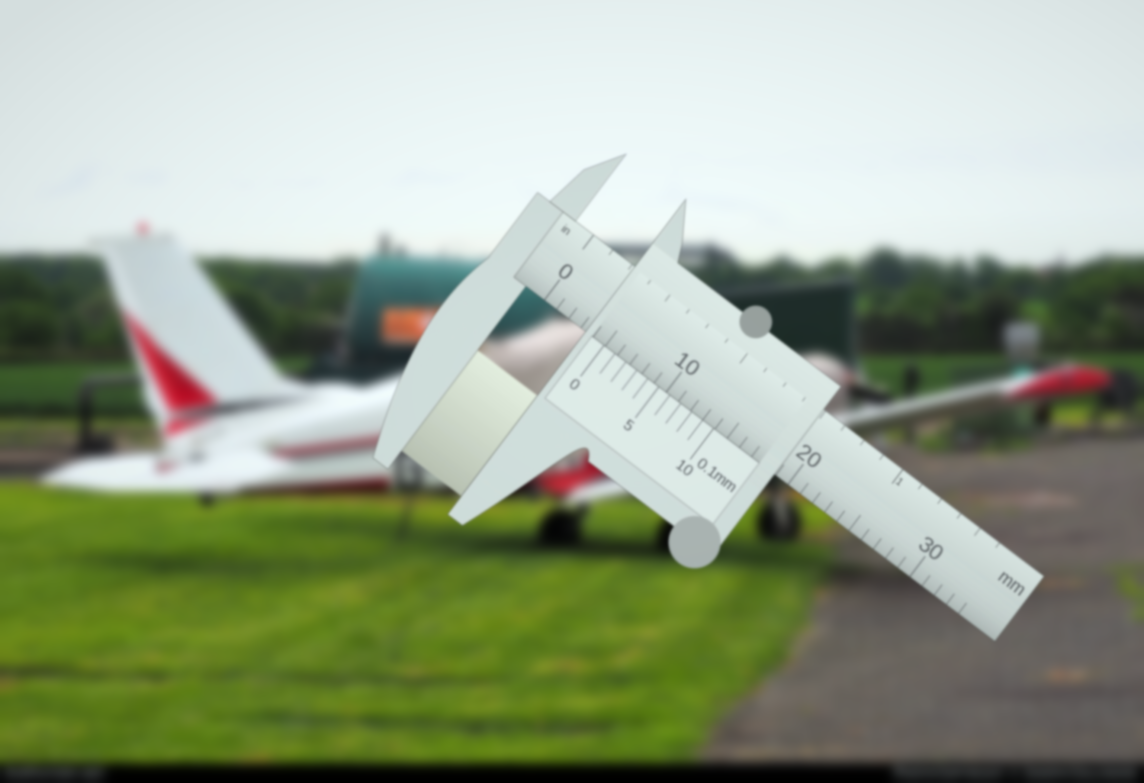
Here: 4.9 mm
